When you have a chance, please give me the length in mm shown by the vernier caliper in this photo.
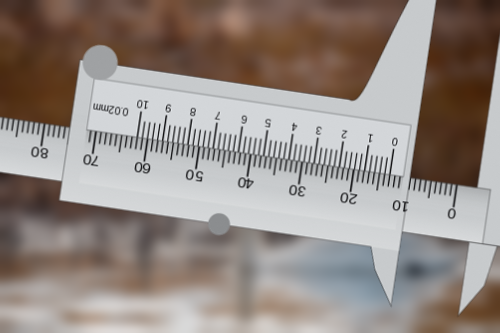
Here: 13.0 mm
